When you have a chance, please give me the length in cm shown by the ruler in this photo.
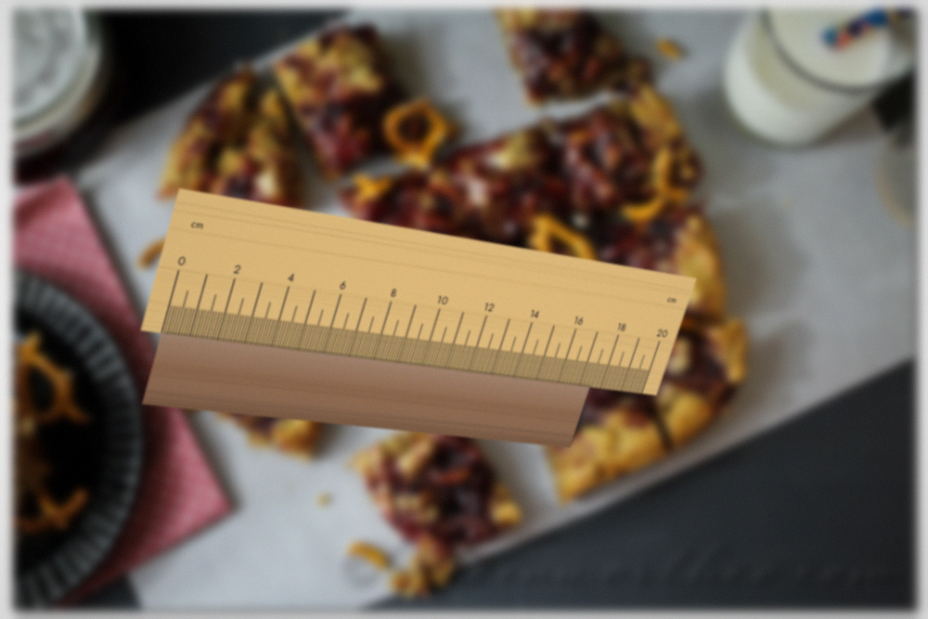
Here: 17.5 cm
